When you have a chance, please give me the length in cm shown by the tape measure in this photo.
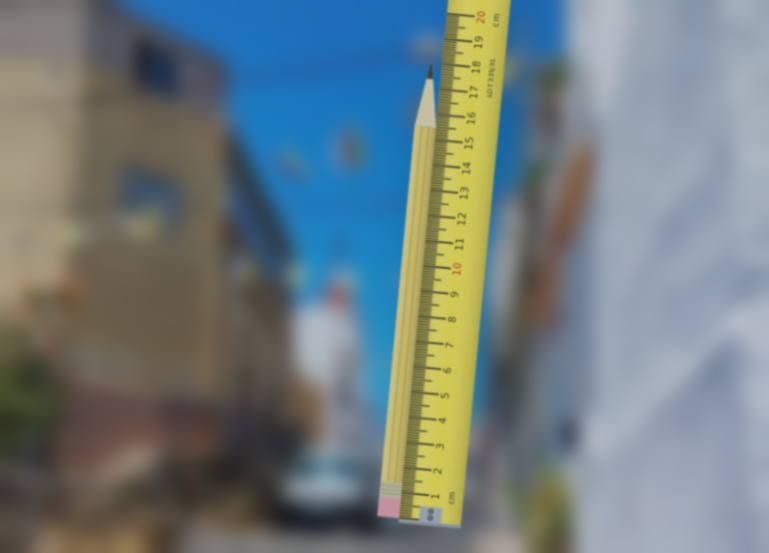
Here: 18 cm
